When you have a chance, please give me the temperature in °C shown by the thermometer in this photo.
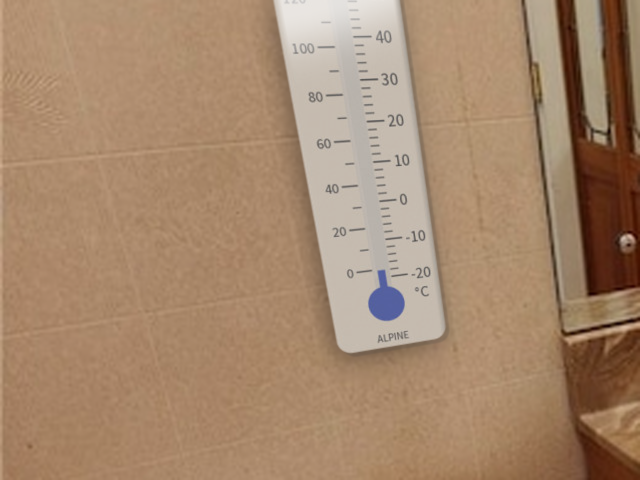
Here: -18 °C
